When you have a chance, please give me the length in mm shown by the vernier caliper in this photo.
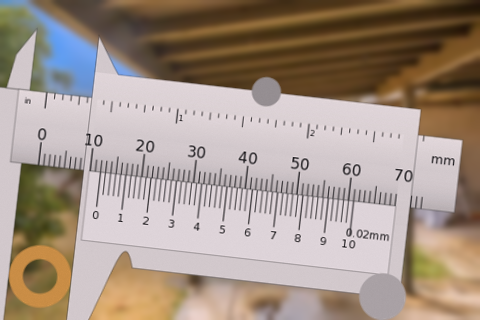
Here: 12.0 mm
